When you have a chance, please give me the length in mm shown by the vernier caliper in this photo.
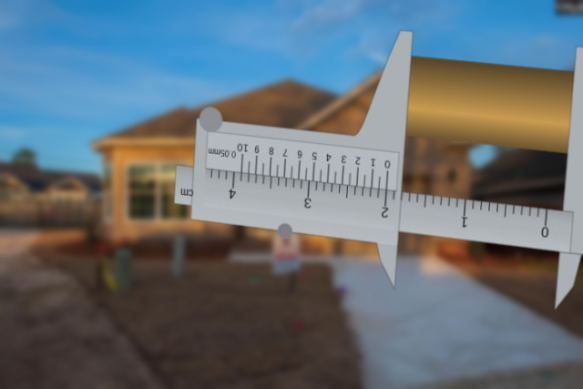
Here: 20.0 mm
